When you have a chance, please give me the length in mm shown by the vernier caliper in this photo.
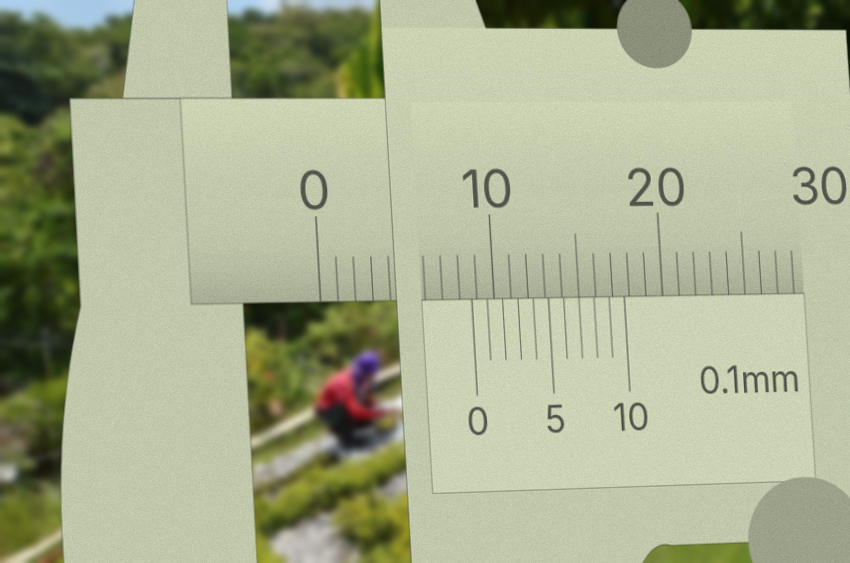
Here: 8.7 mm
